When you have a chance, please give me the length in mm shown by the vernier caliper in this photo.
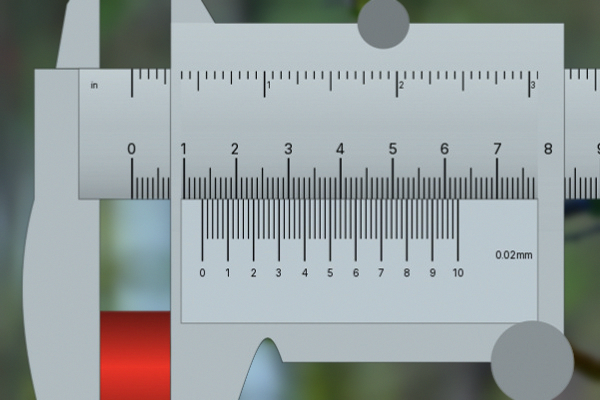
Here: 13.5 mm
